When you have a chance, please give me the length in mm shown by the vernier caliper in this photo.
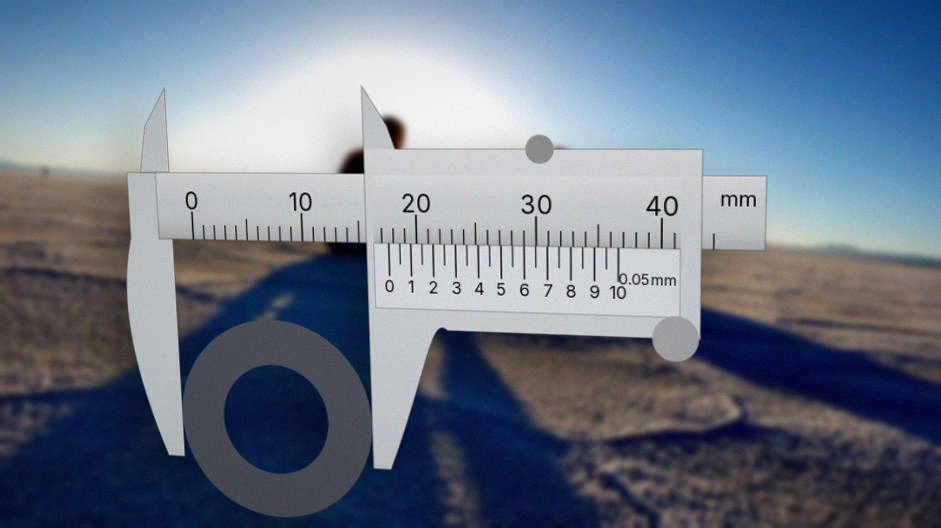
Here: 17.6 mm
